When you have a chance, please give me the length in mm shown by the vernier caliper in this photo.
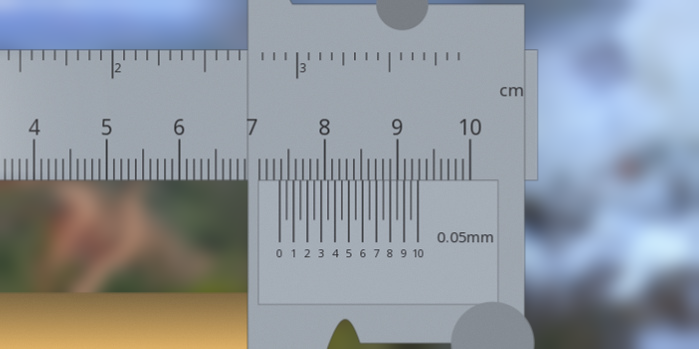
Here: 73.8 mm
